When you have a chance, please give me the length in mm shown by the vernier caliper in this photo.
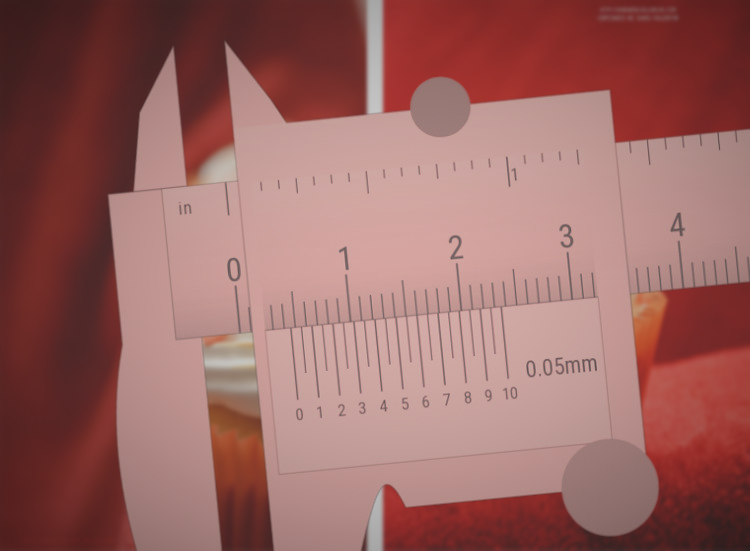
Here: 4.6 mm
